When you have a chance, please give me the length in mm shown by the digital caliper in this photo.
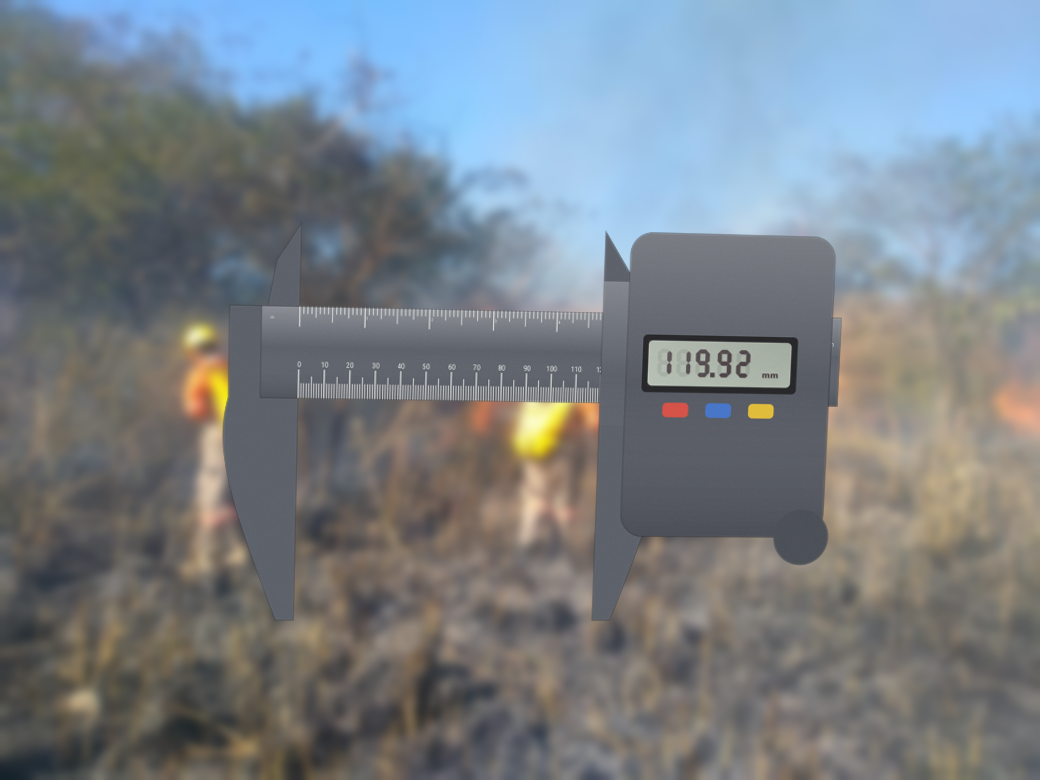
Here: 119.92 mm
